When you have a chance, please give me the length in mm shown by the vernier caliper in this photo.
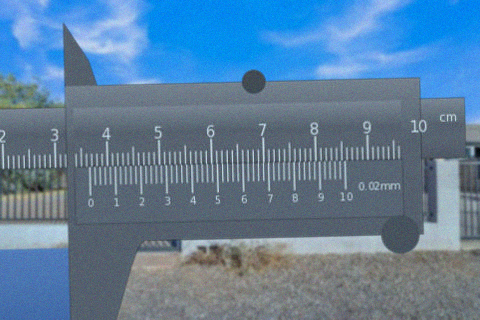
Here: 36.6 mm
